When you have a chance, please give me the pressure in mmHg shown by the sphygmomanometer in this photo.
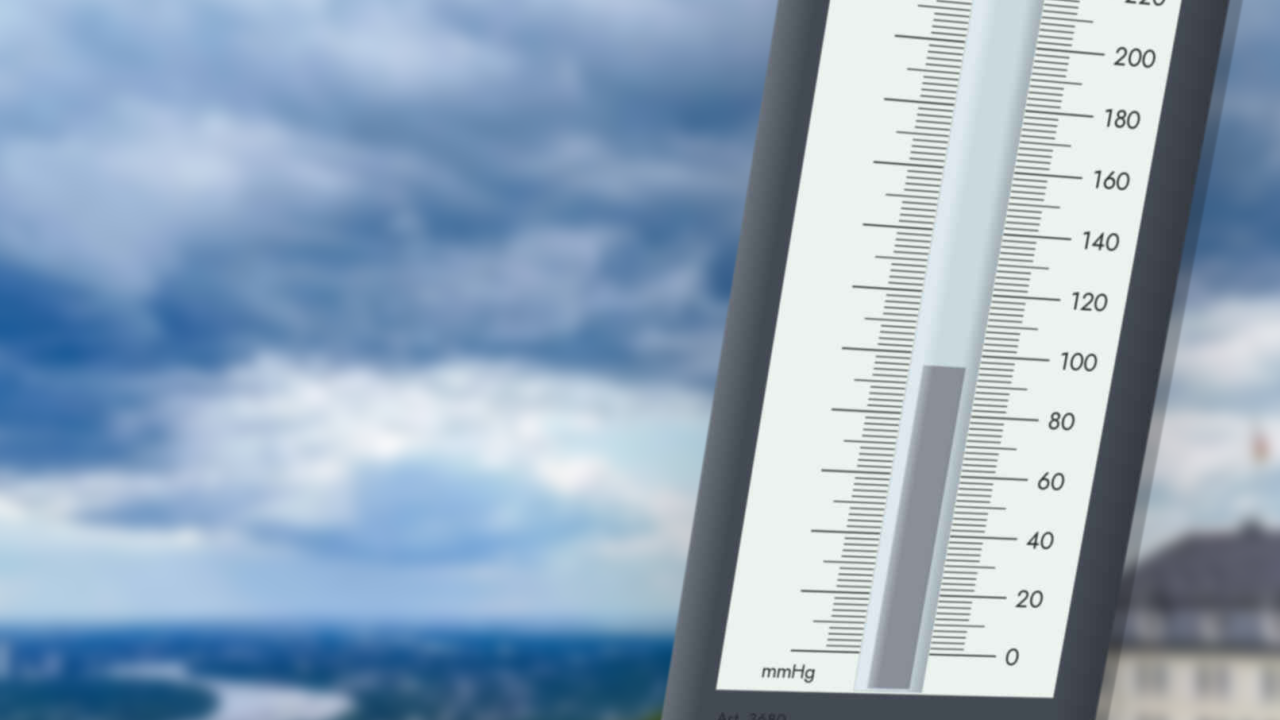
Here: 96 mmHg
